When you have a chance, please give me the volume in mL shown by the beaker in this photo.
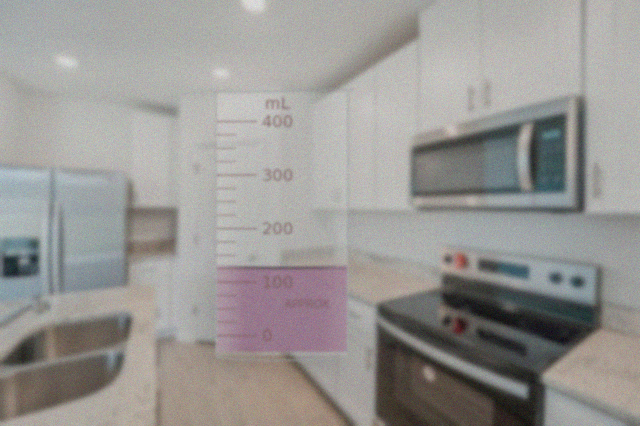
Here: 125 mL
